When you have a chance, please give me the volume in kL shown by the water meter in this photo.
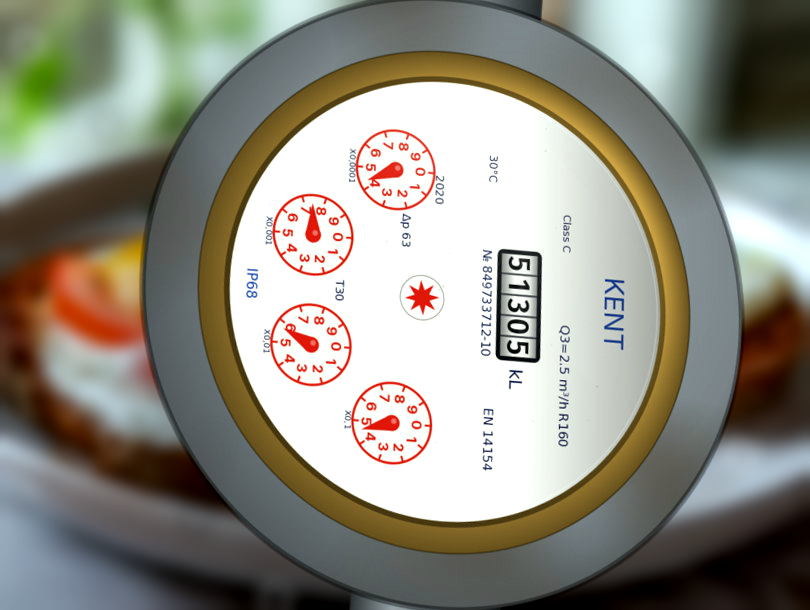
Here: 51305.4574 kL
